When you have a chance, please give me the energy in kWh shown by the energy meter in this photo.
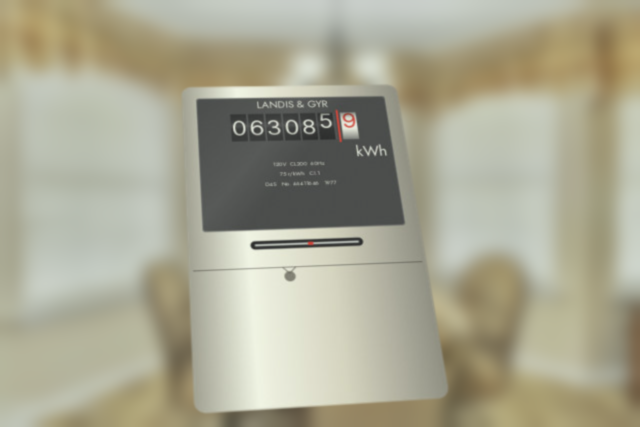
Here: 63085.9 kWh
